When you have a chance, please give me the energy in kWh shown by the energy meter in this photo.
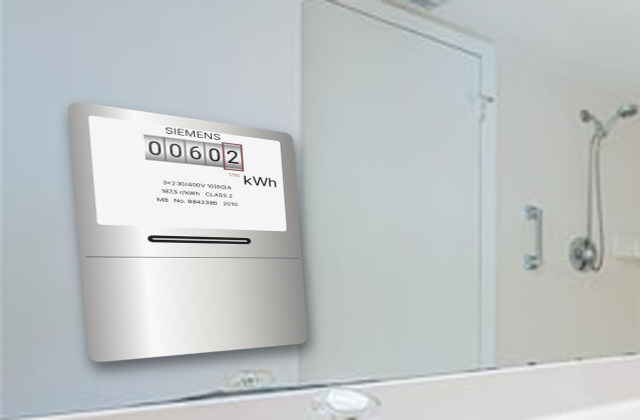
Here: 60.2 kWh
